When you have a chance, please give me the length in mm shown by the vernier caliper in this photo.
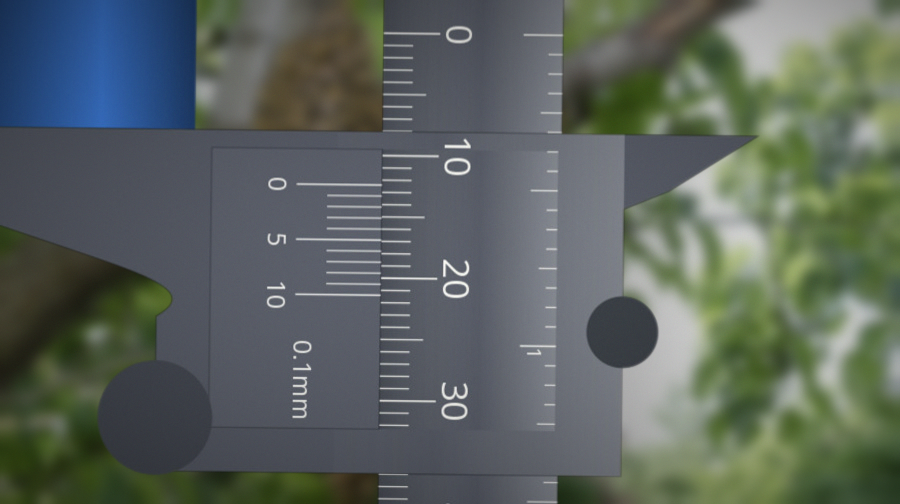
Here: 12.4 mm
